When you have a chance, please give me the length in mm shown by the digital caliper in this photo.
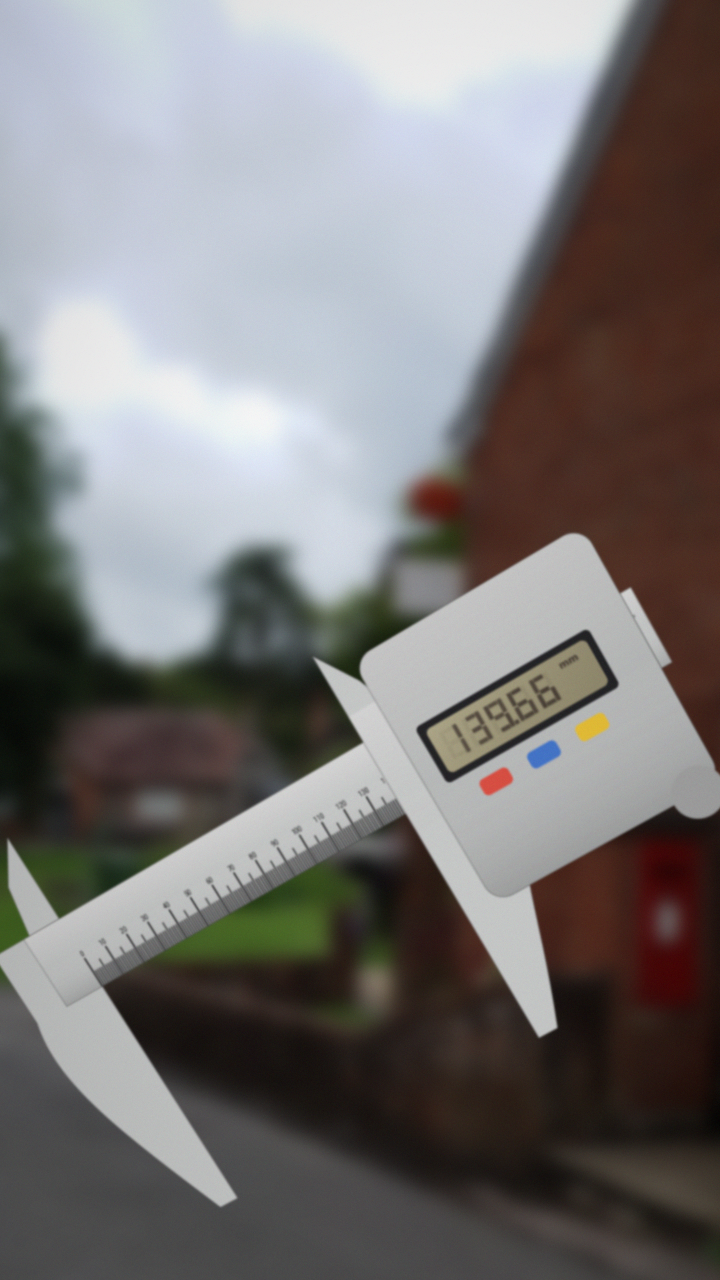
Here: 139.66 mm
